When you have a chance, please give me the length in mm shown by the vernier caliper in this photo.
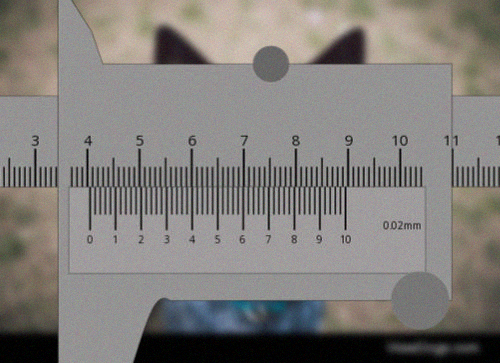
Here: 40.5 mm
